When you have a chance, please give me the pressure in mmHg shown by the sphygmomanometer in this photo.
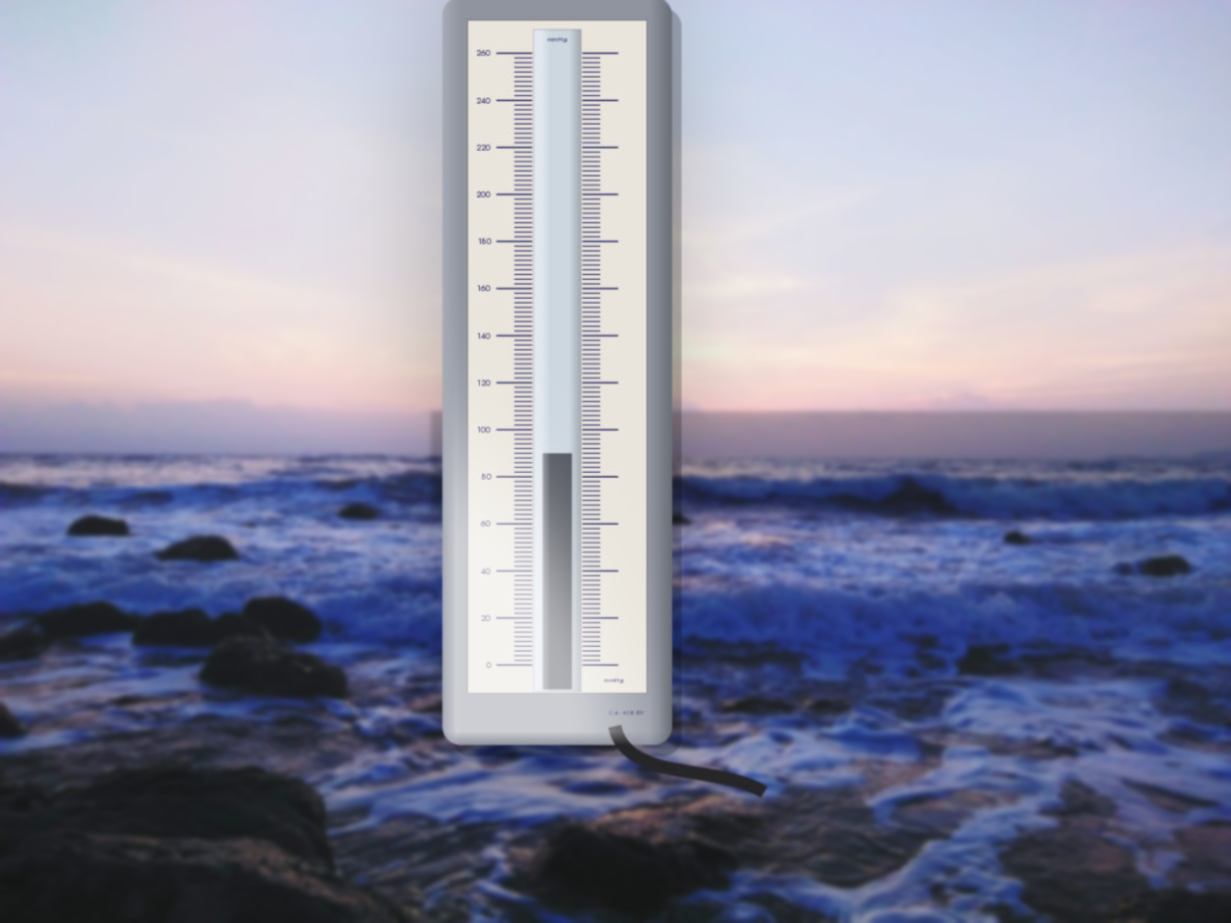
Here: 90 mmHg
